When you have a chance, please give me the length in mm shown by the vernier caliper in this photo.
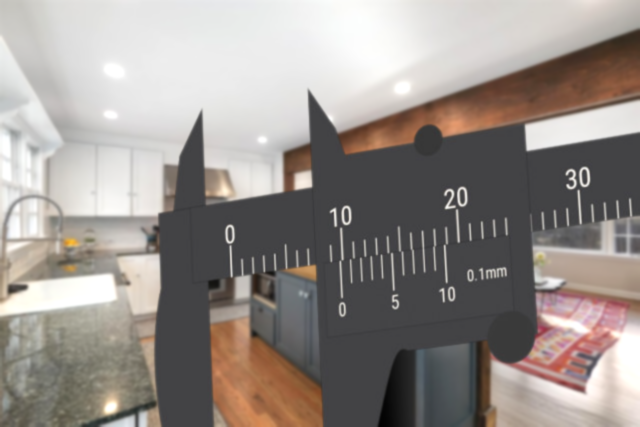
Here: 9.8 mm
